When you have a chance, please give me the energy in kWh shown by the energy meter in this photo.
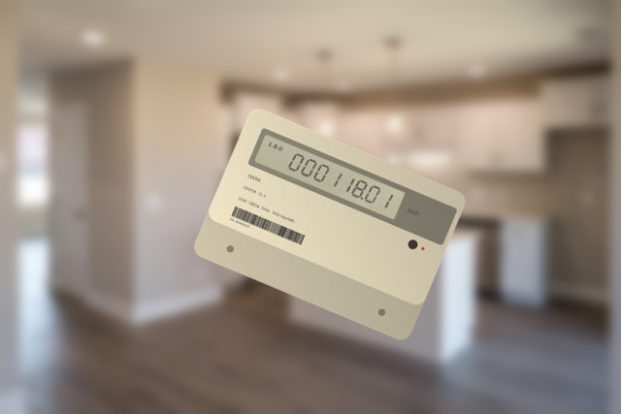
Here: 118.01 kWh
